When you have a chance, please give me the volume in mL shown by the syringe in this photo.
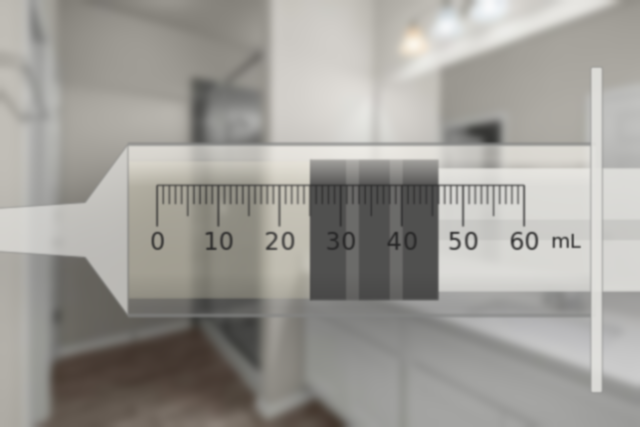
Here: 25 mL
